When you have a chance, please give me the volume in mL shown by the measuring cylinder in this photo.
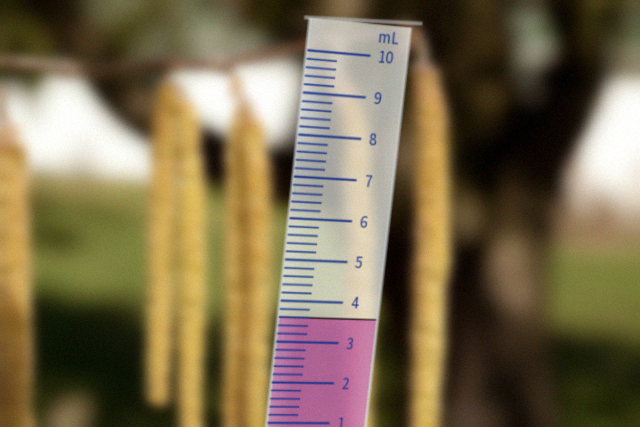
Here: 3.6 mL
